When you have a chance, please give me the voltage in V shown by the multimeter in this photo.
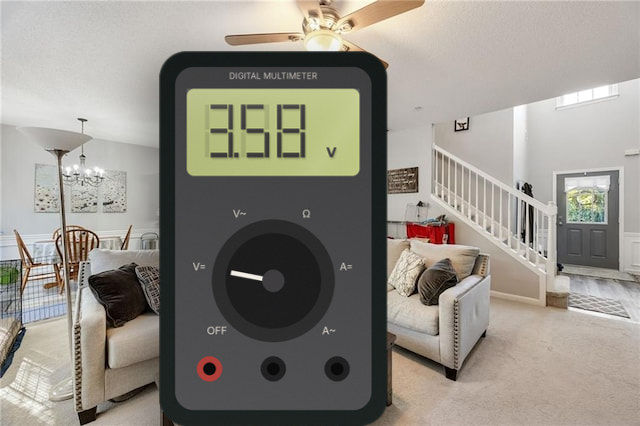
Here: 3.58 V
